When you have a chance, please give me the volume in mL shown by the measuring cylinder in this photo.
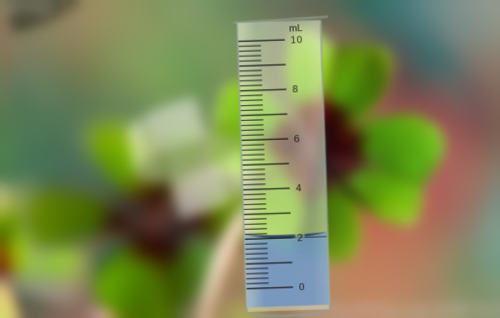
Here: 2 mL
